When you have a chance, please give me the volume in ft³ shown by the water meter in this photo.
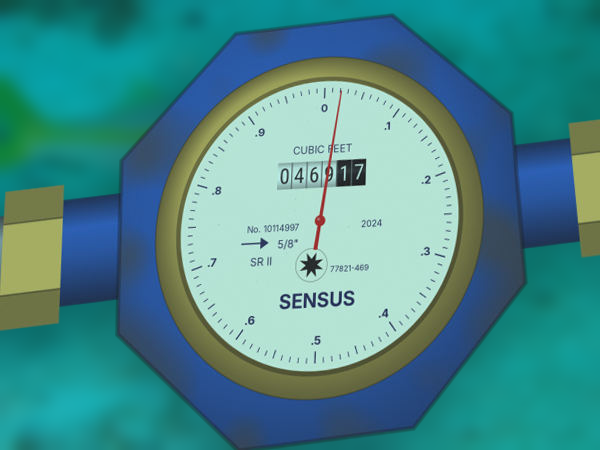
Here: 46917.02 ft³
